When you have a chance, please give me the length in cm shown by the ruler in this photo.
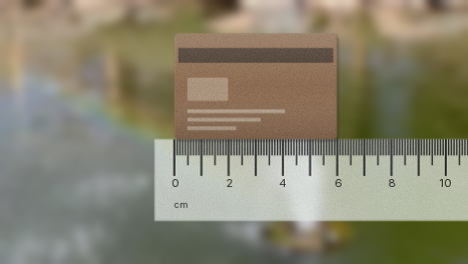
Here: 6 cm
